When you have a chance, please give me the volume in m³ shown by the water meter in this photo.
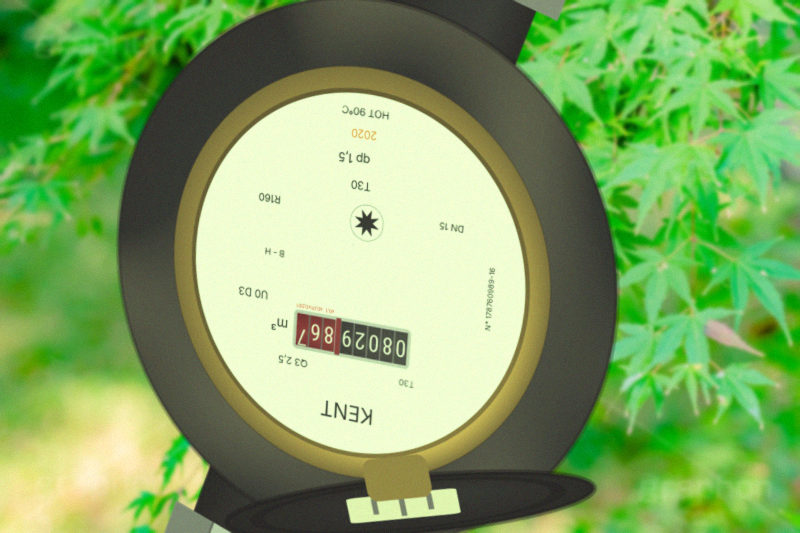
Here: 8029.867 m³
